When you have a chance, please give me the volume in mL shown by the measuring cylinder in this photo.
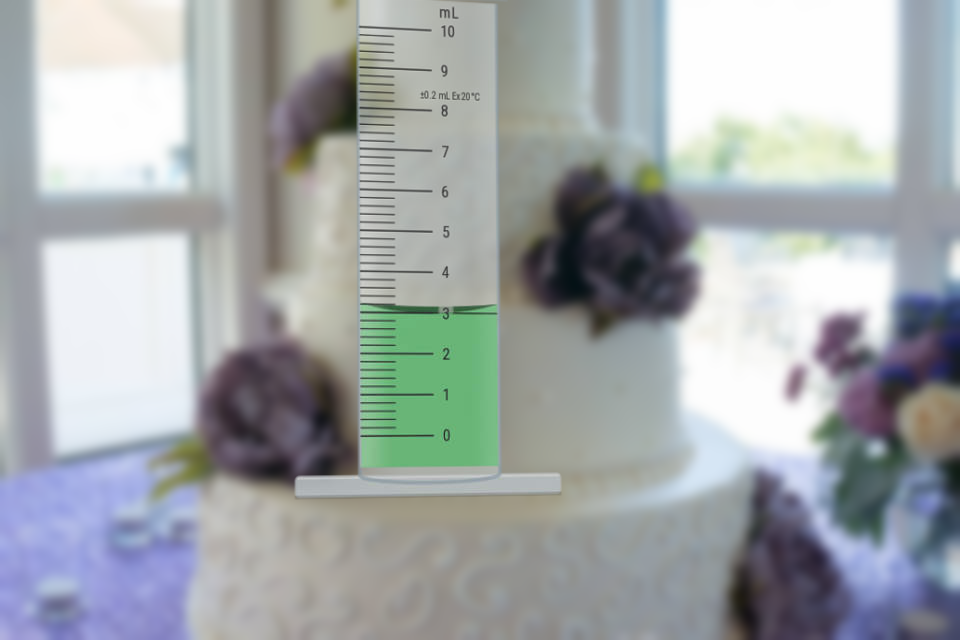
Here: 3 mL
